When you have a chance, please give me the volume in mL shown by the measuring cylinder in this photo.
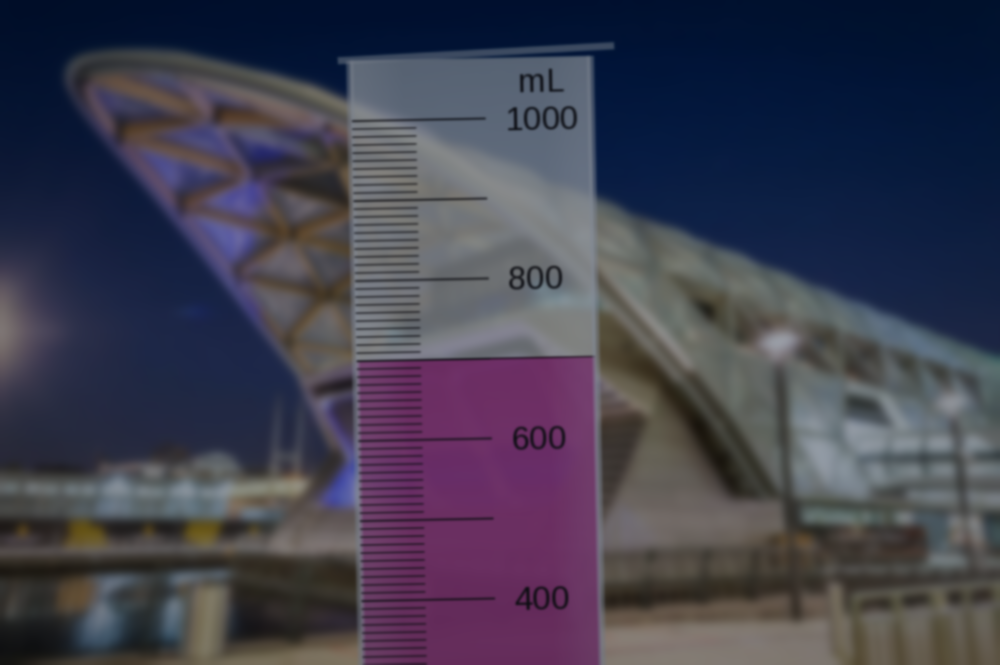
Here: 700 mL
